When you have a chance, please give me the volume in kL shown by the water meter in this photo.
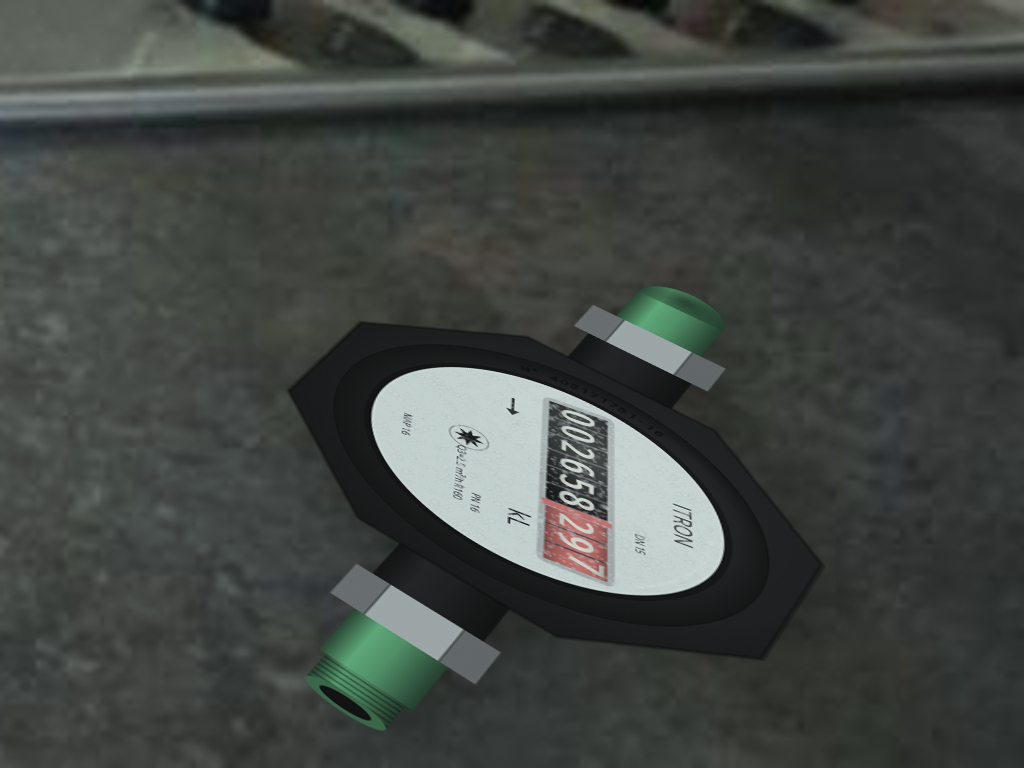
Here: 2658.297 kL
